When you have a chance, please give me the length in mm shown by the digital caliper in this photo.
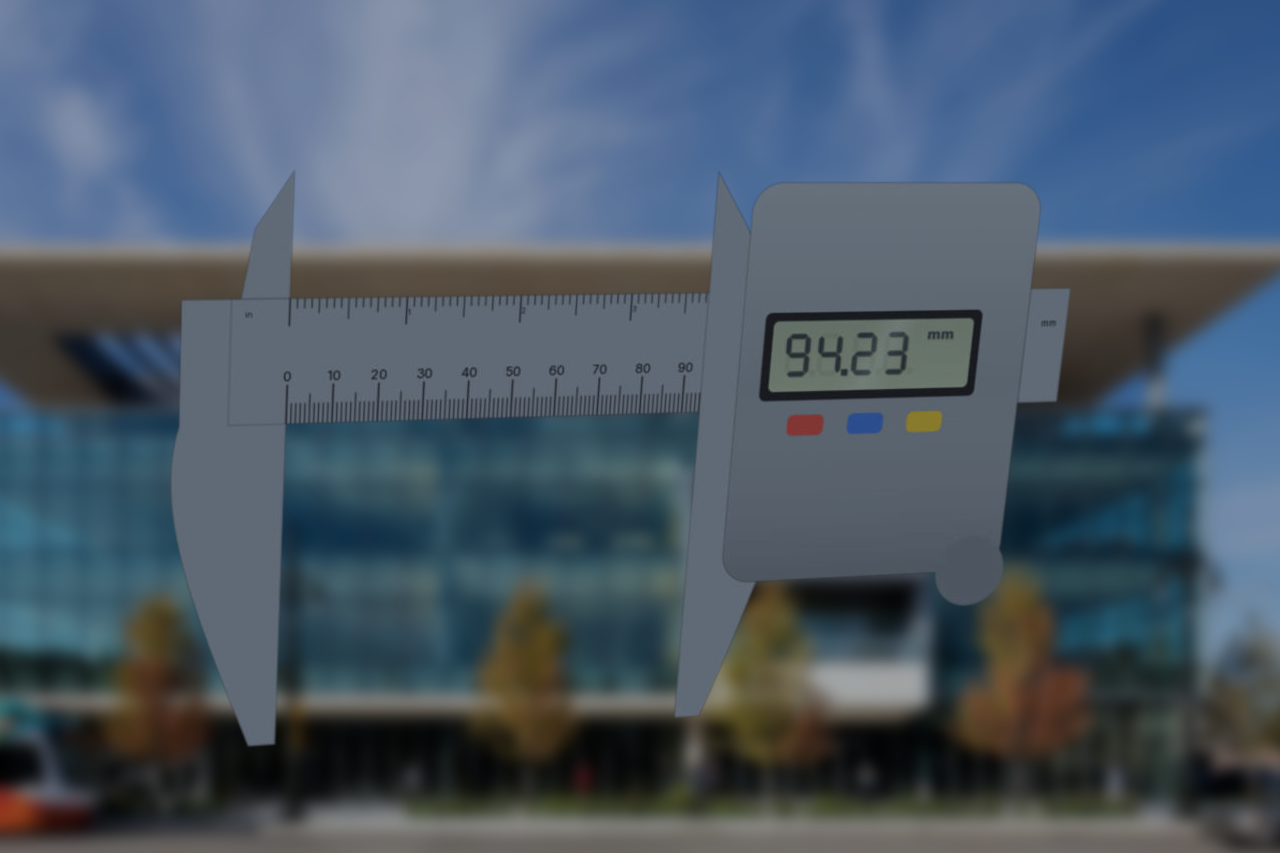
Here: 94.23 mm
